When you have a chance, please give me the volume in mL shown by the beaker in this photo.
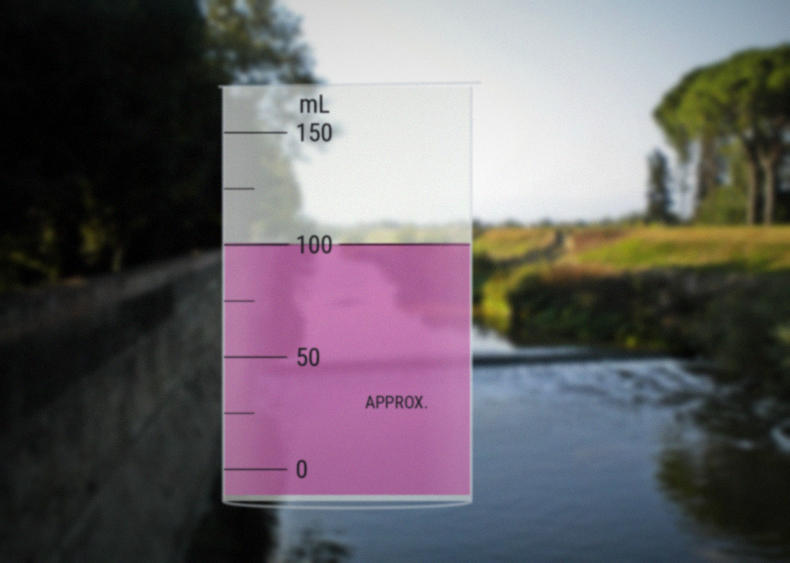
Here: 100 mL
